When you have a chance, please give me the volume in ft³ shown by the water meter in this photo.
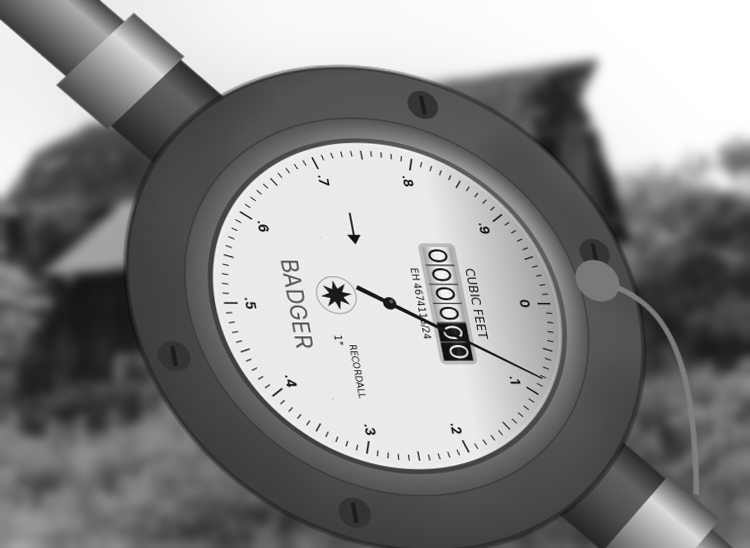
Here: 0.08 ft³
